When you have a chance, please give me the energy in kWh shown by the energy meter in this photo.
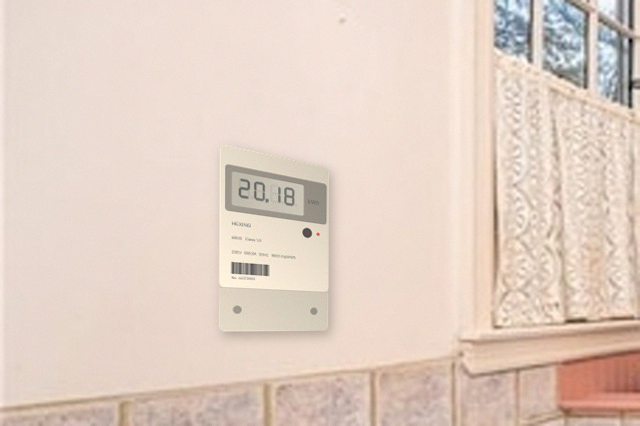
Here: 20.18 kWh
